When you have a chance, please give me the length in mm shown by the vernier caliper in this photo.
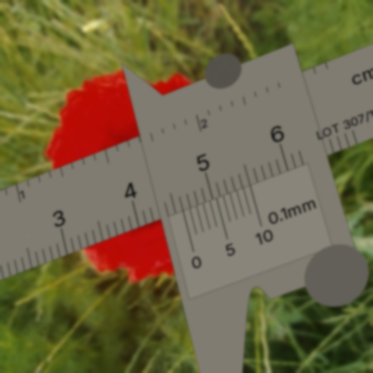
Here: 46.0 mm
